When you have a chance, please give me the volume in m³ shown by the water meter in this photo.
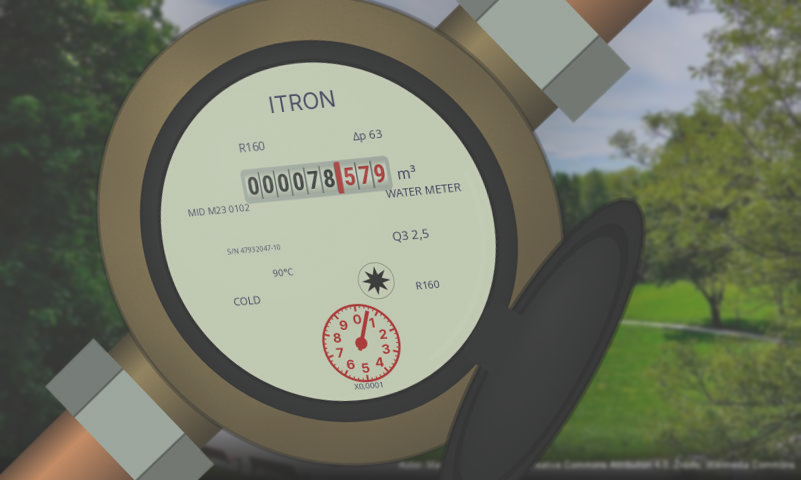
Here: 78.5790 m³
